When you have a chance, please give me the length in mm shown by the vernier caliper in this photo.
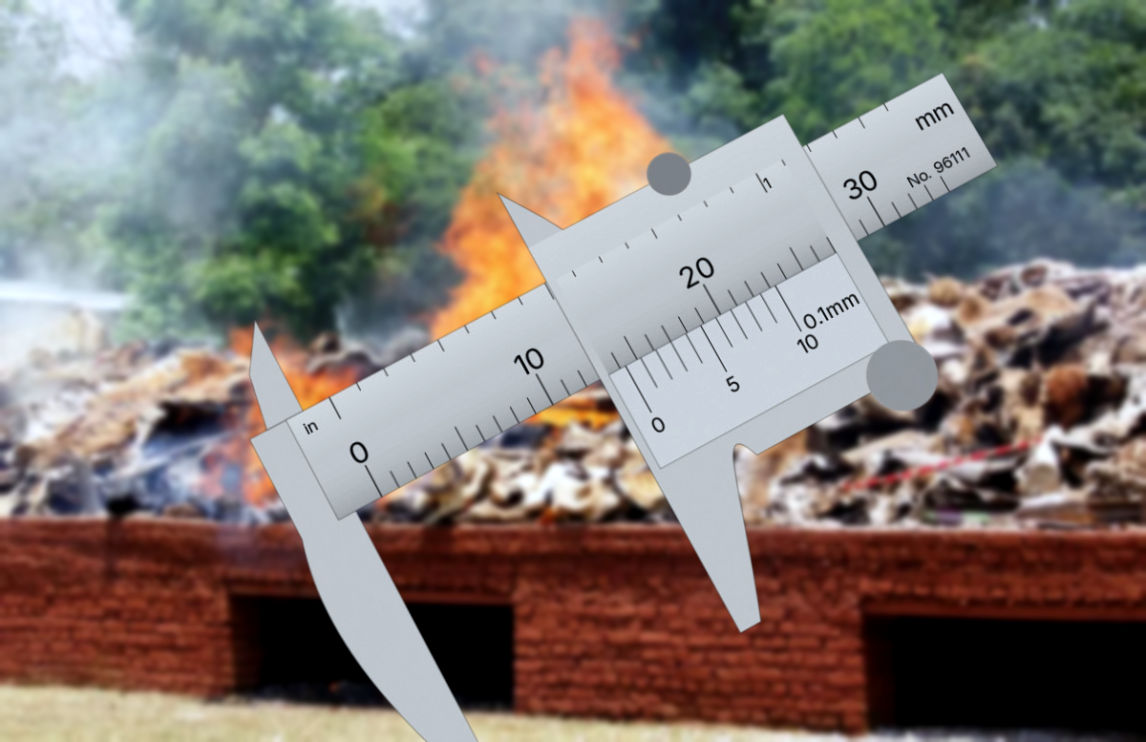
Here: 14.3 mm
